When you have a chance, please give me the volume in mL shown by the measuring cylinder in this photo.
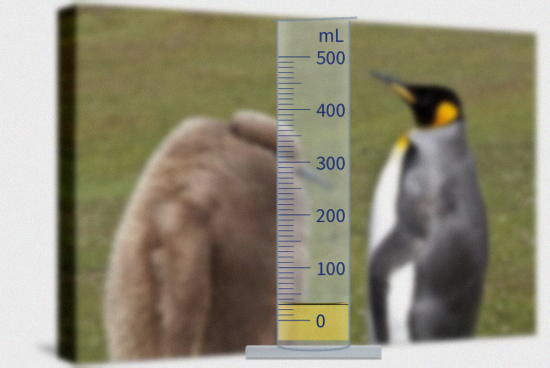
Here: 30 mL
